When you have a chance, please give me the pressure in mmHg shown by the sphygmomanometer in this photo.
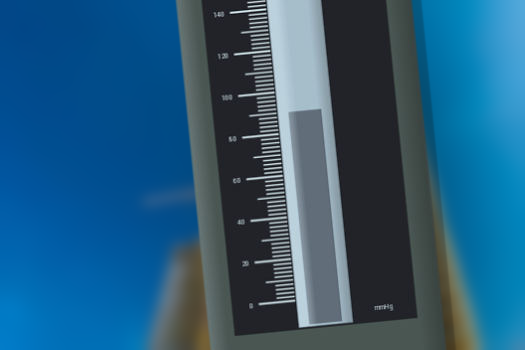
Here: 90 mmHg
